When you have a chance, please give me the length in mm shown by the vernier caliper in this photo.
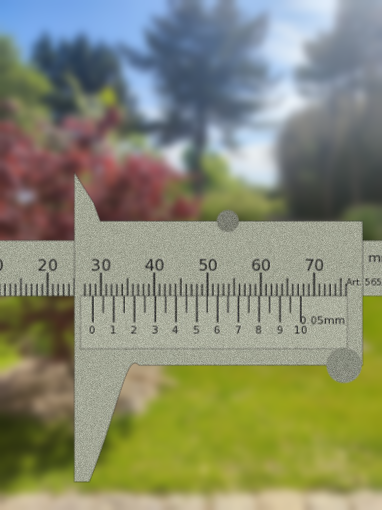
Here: 28.5 mm
